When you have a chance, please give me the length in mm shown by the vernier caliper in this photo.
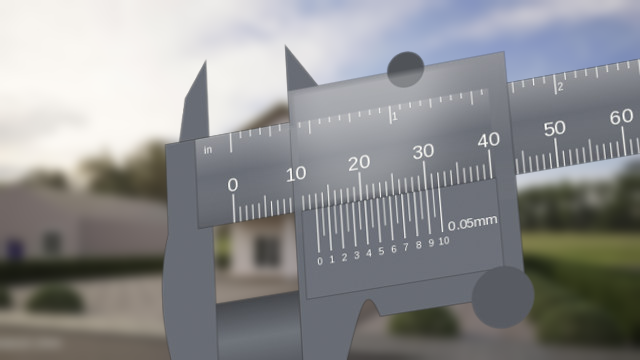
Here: 13.0 mm
